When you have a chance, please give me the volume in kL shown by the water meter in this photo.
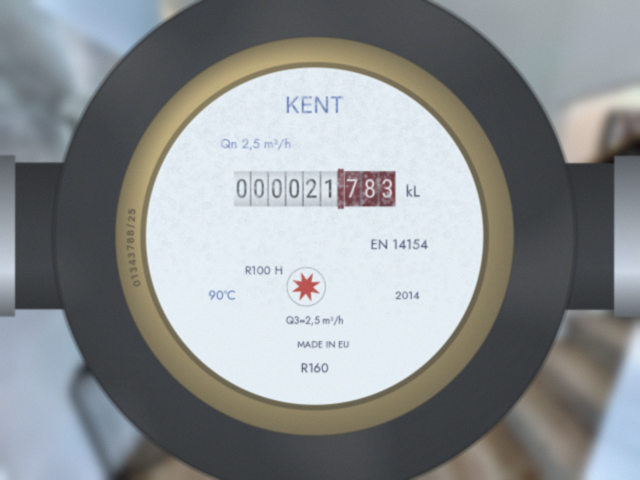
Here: 21.783 kL
